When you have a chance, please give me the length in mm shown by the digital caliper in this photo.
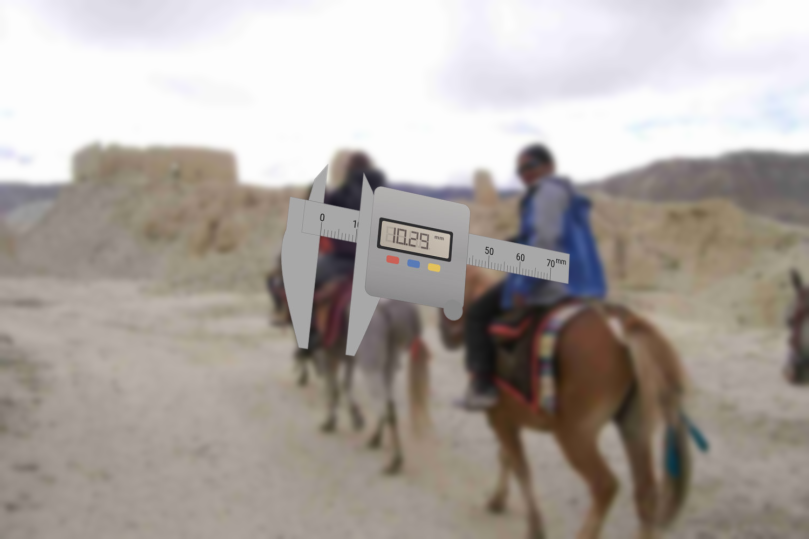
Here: 10.29 mm
